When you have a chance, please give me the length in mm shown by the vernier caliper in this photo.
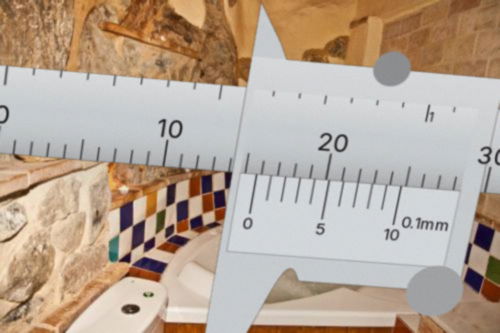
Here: 15.7 mm
